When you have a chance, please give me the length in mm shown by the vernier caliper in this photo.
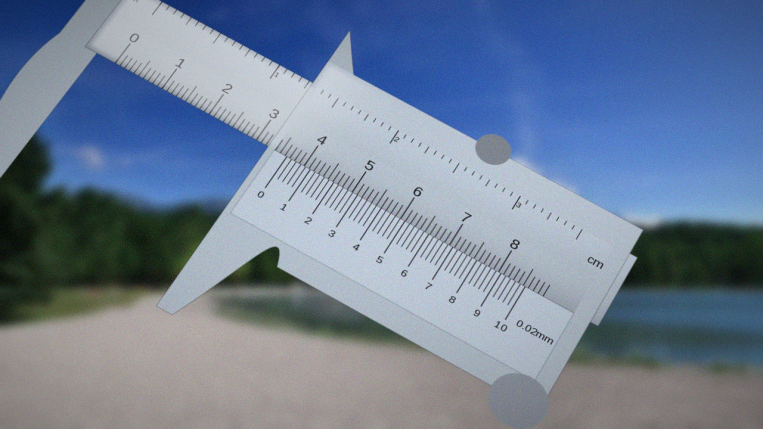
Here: 36.4 mm
